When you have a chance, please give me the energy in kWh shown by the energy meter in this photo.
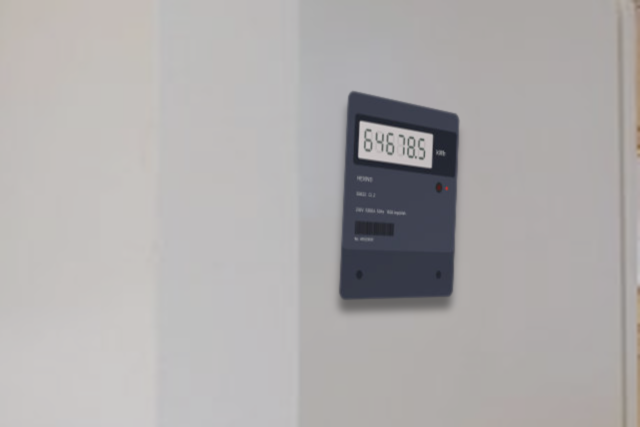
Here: 64678.5 kWh
